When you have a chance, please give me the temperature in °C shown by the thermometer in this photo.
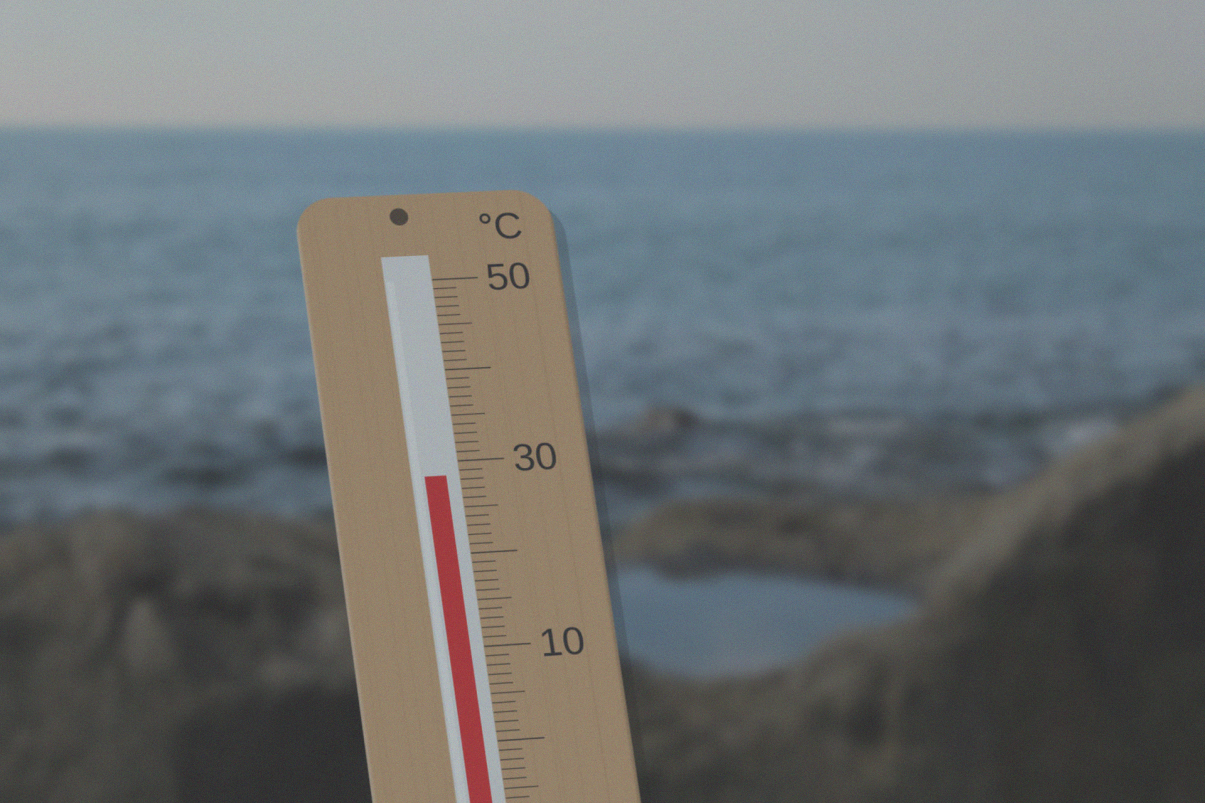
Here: 28.5 °C
